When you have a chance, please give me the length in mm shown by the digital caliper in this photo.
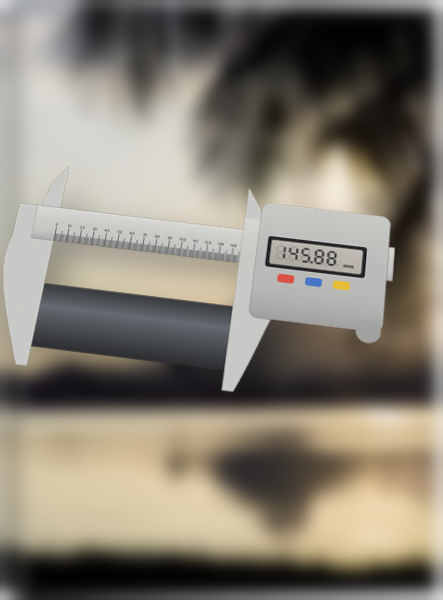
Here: 145.88 mm
